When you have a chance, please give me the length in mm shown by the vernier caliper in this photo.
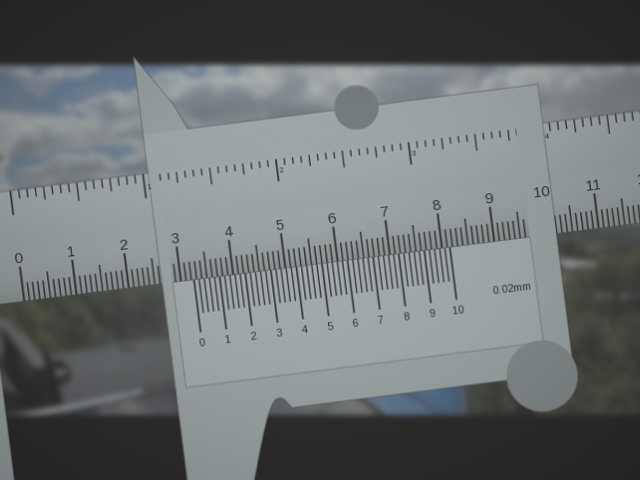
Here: 32.5 mm
